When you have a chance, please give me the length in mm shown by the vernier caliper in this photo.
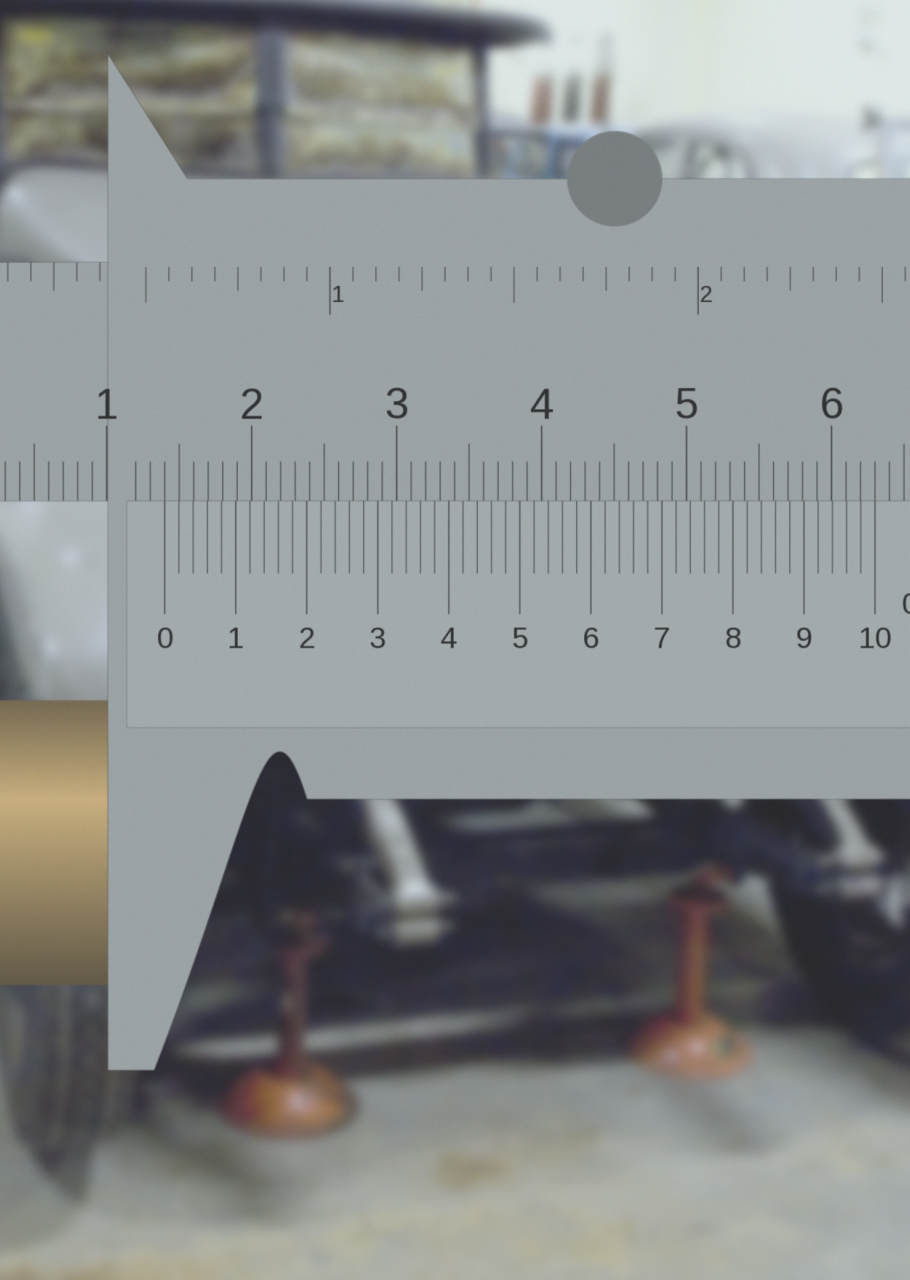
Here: 14.0 mm
